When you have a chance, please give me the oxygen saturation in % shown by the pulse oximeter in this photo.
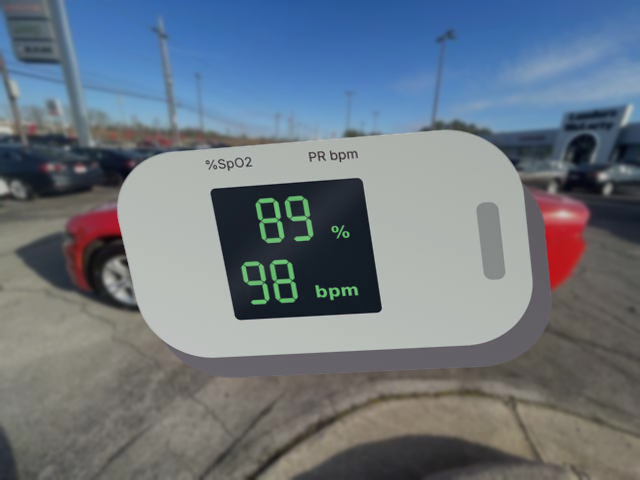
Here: 89 %
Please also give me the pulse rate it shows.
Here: 98 bpm
